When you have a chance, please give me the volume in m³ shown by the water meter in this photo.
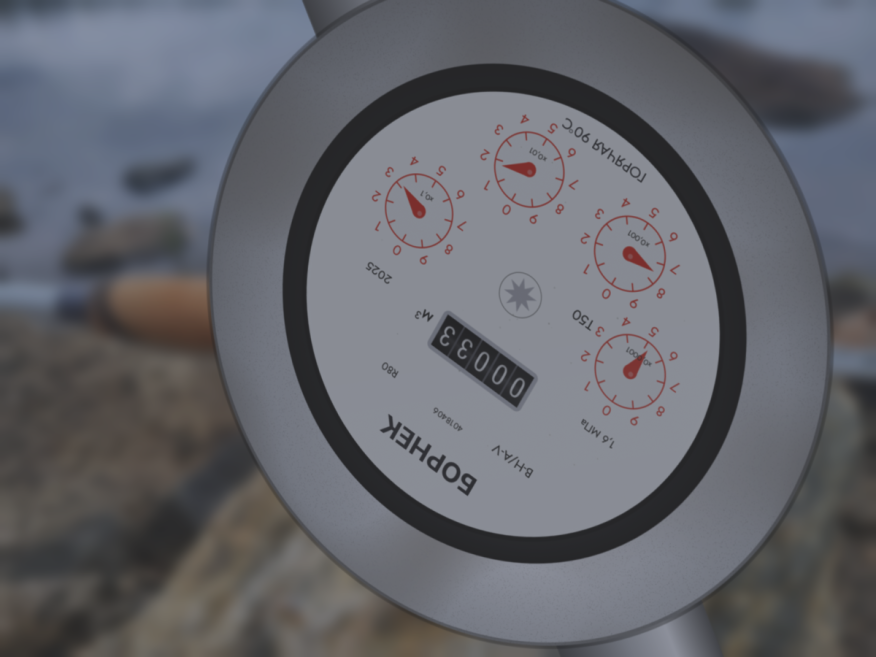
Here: 33.3175 m³
